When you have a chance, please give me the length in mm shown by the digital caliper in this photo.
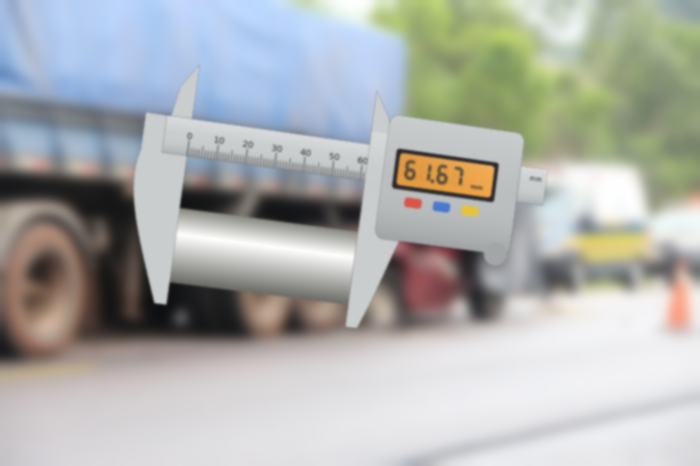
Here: 61.67 mm
